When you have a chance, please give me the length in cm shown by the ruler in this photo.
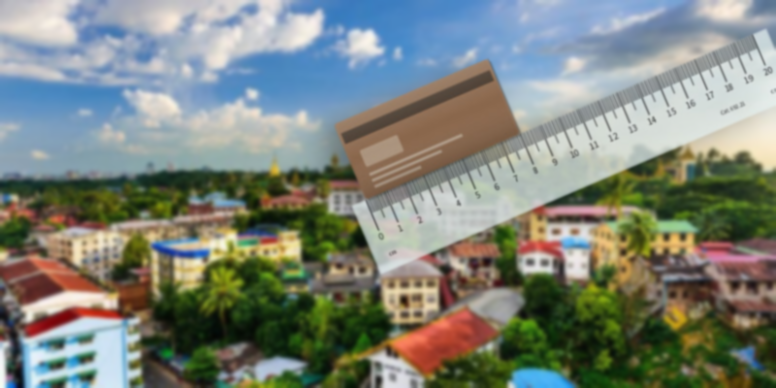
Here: 8 cm
